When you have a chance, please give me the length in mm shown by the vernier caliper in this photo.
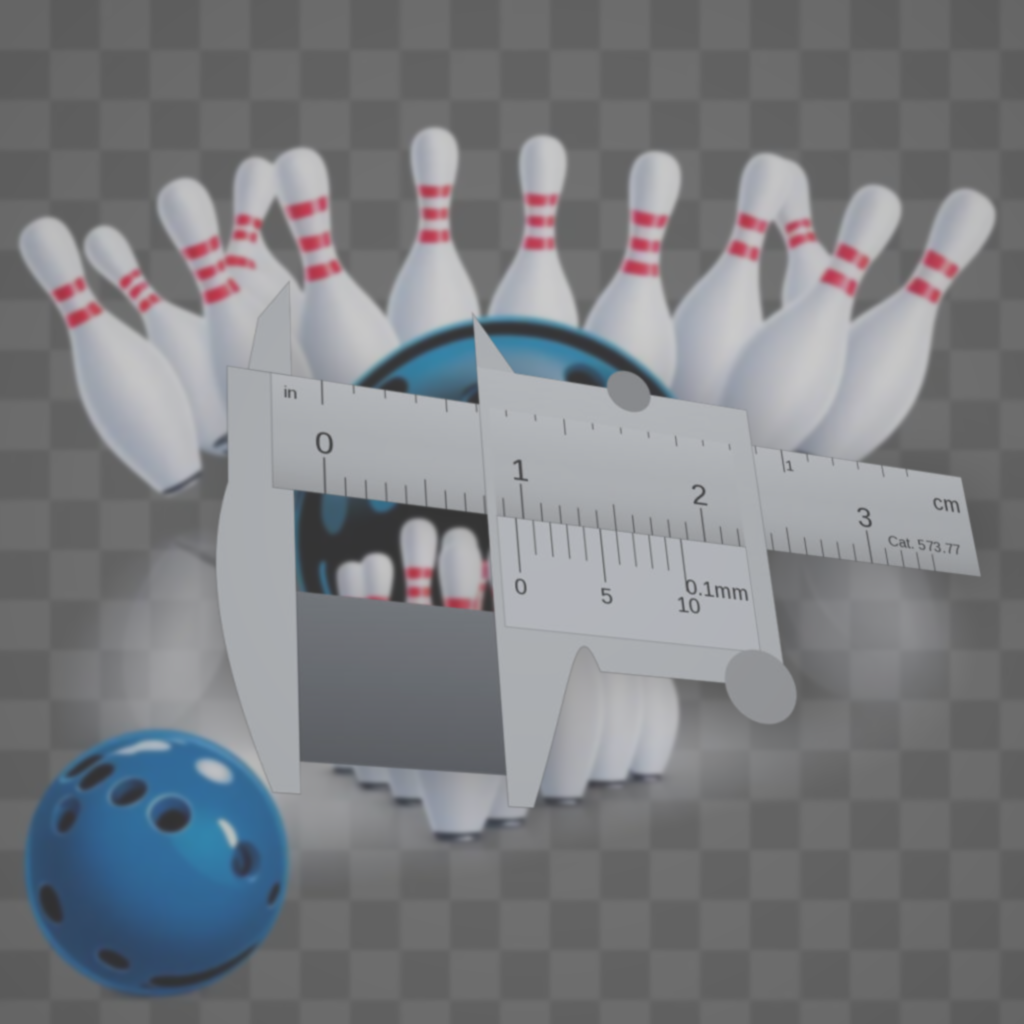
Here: 9.6 mm
